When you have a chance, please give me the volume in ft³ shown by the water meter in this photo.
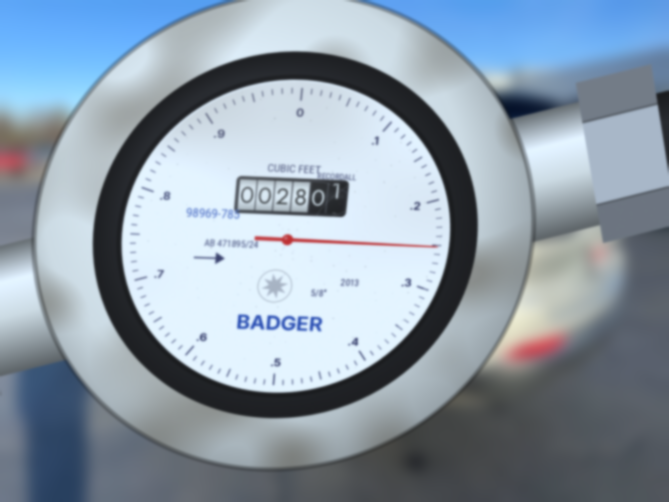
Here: 2801.25 ft³
